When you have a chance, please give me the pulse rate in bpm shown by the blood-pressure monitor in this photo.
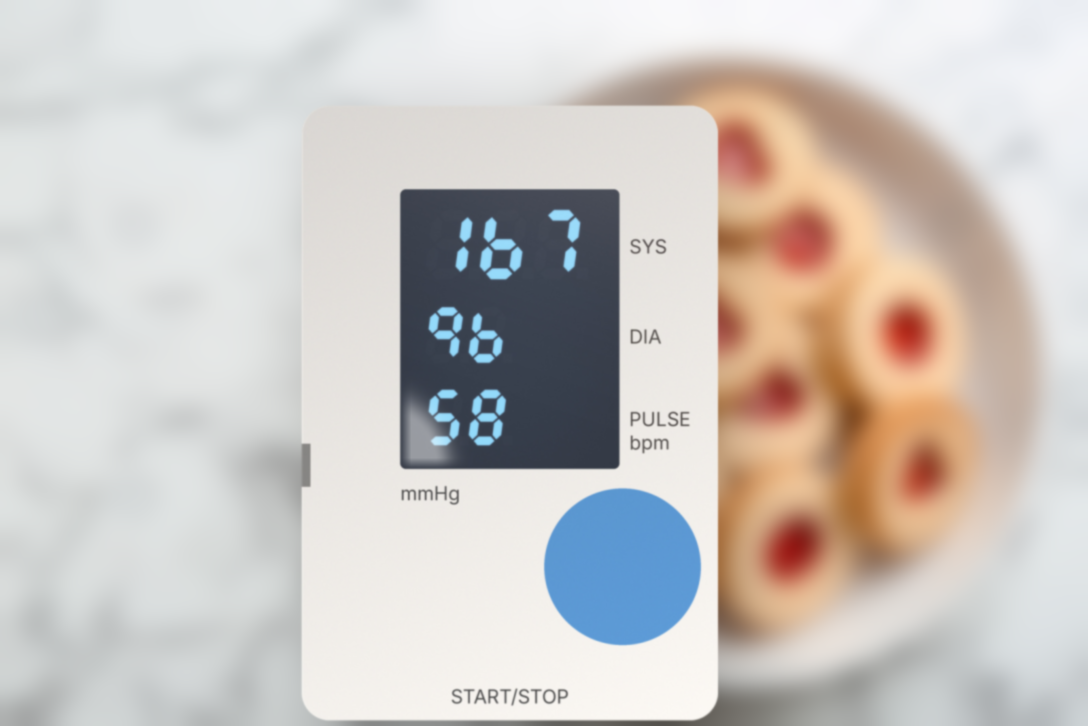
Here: 58 bpm
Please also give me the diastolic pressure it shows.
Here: 96 mmHg
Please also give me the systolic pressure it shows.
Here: 167 mmHg
